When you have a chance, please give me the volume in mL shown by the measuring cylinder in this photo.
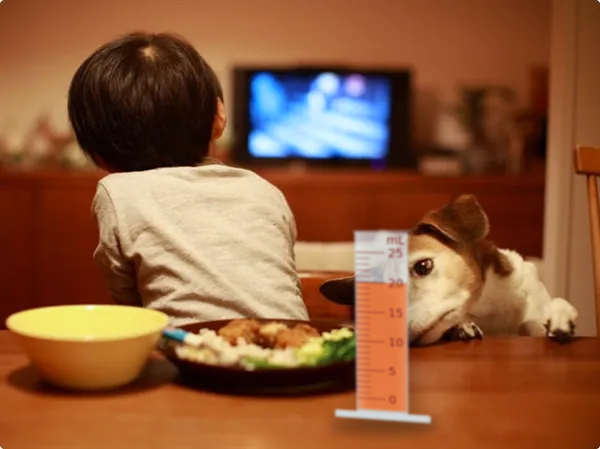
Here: 20 mL
